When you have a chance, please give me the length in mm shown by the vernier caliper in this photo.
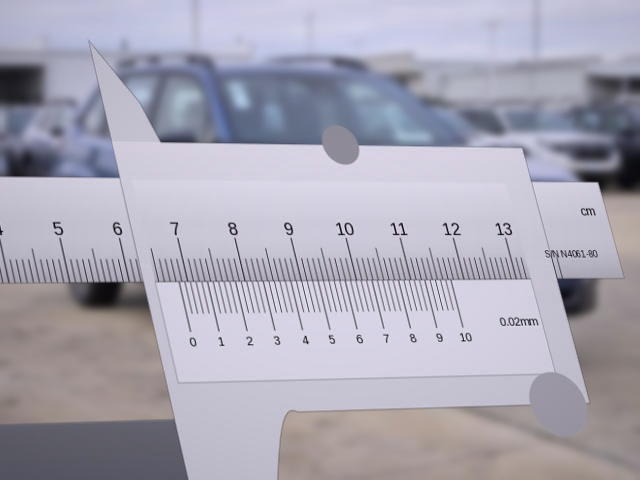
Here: 68.5 mm
